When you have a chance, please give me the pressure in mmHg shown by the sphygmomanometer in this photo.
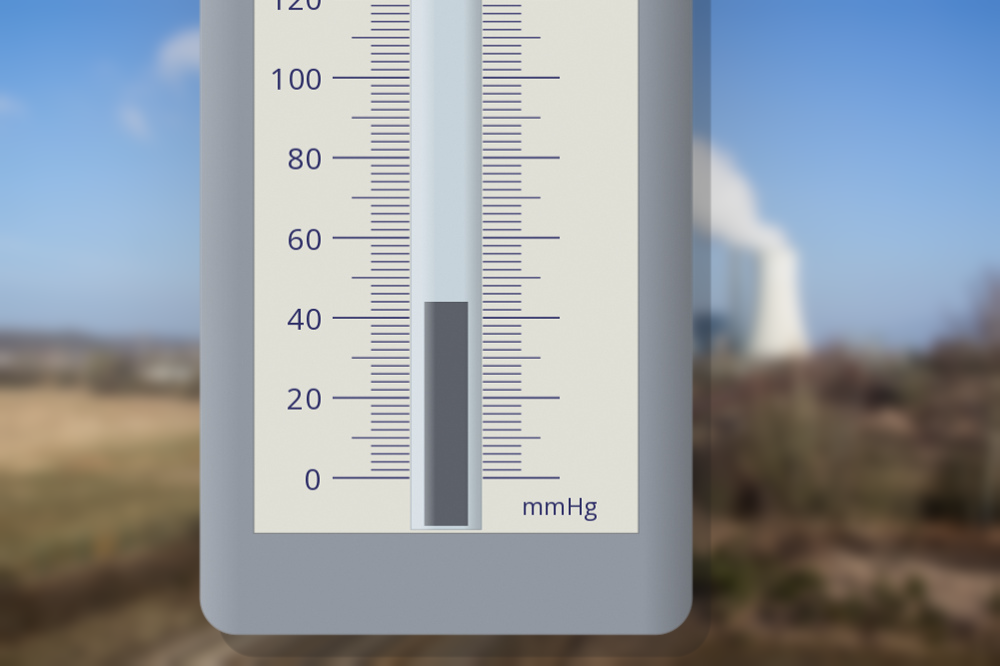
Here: 44 mmHg
